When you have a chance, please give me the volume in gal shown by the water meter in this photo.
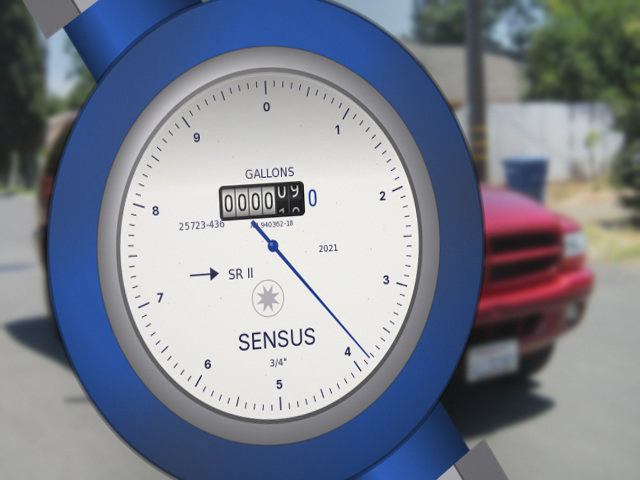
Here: 93.8 gal
